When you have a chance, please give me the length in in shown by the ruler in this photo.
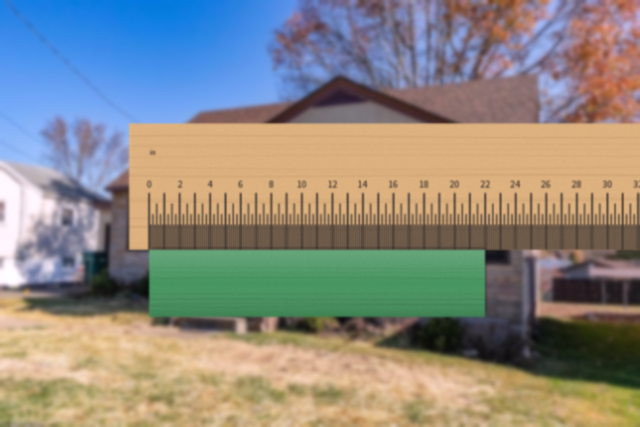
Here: 22 in
